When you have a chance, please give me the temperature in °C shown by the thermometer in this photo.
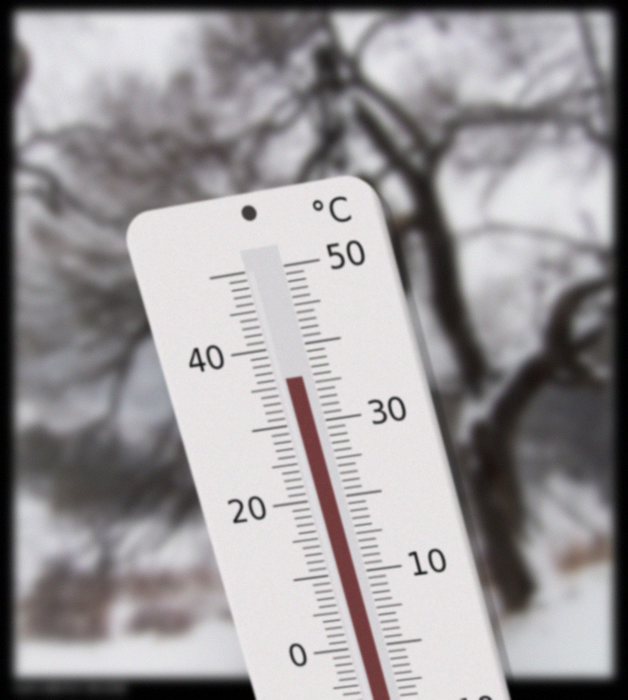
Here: 36 °C
